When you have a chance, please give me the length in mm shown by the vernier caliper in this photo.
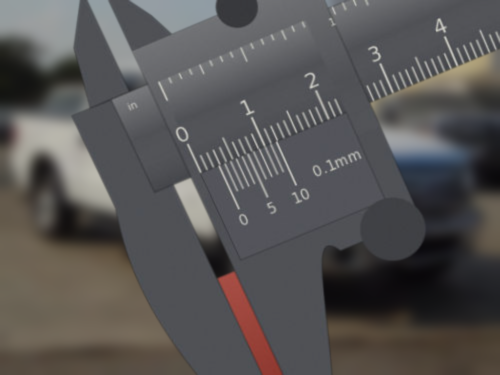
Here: 2.8 mm
